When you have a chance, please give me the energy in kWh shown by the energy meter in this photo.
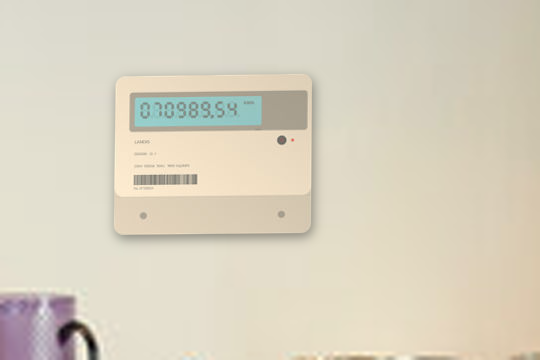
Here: 70989.54 kWh
